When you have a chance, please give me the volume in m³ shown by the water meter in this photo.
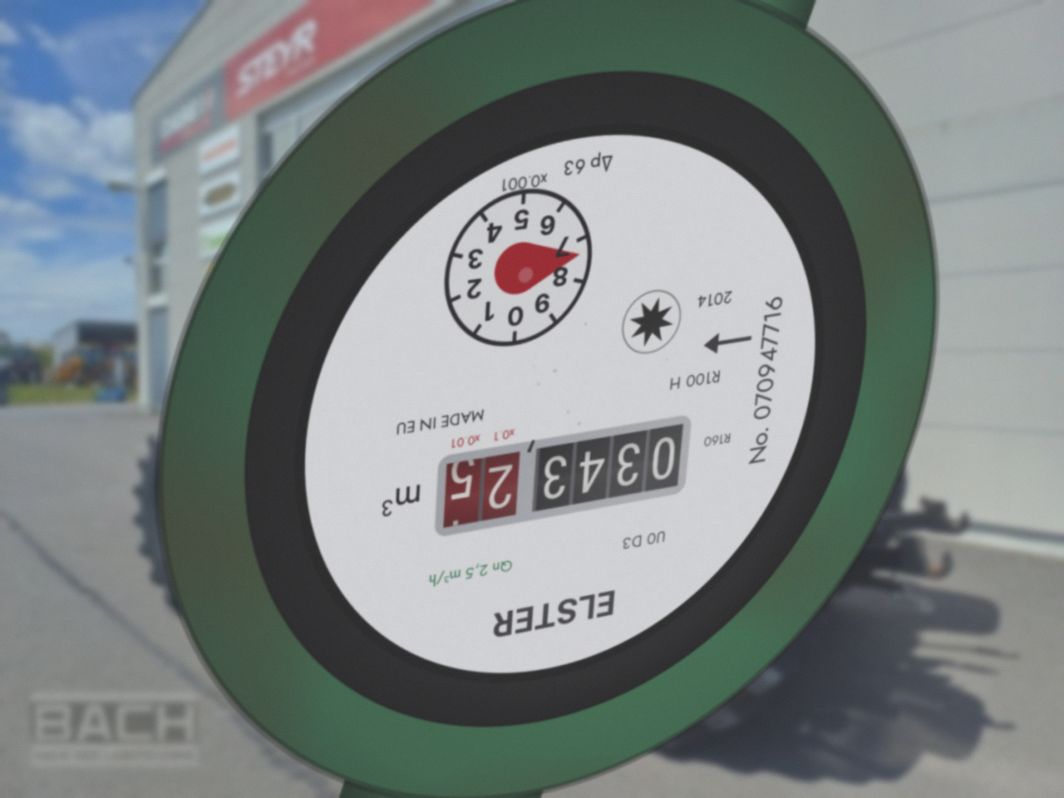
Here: 343.247 m³
